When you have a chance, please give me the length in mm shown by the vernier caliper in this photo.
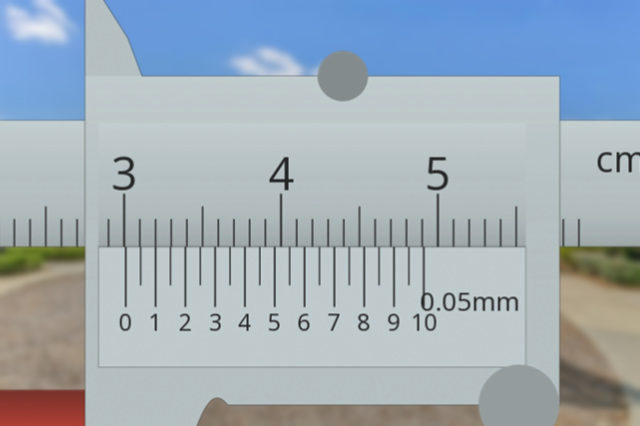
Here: 30.1 mm
